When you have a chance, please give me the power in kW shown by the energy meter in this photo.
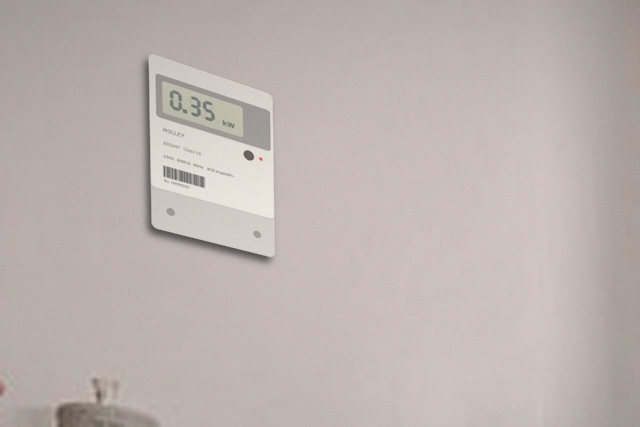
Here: 0.35 kW
